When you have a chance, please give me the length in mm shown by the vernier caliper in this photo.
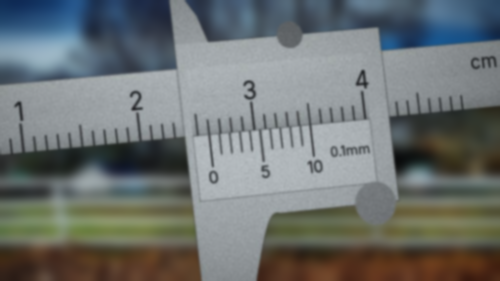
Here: 26.0 mm
